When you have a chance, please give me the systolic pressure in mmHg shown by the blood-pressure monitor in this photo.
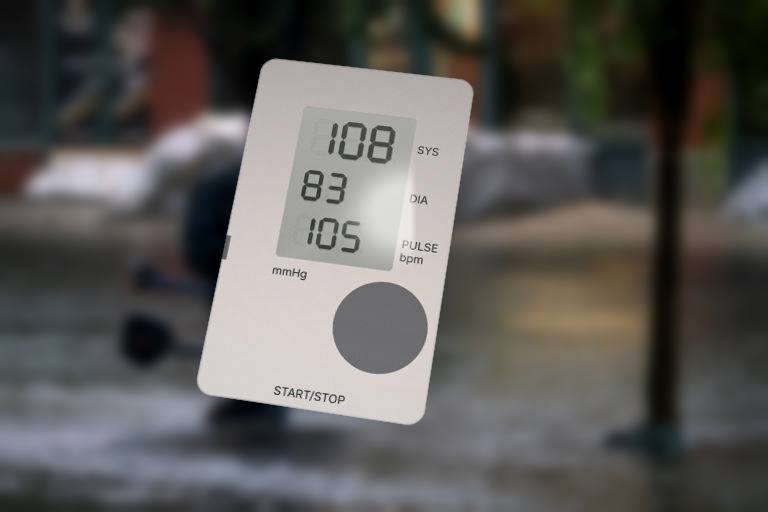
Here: 108 mmHg
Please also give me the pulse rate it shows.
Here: 105 bpm
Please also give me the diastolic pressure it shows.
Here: 83 mmHg
